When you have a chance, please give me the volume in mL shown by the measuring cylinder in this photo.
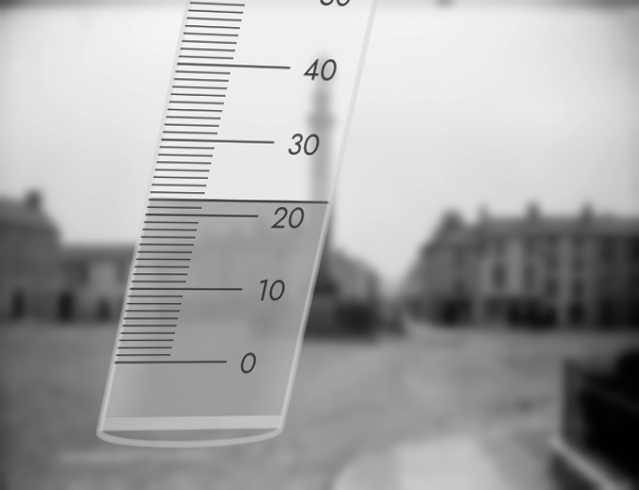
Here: 22 mL
